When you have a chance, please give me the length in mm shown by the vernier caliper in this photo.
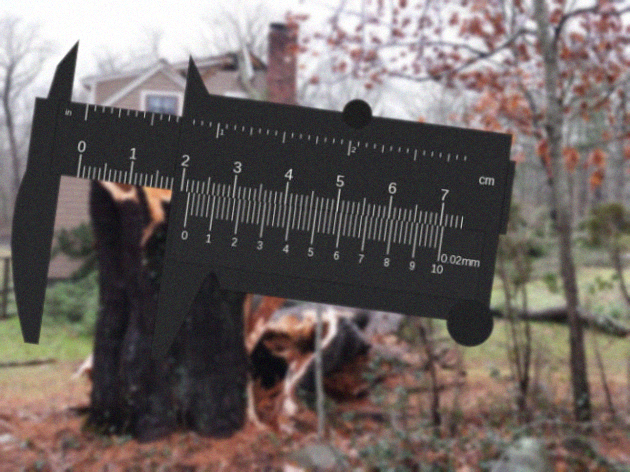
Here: 21.5 mm
